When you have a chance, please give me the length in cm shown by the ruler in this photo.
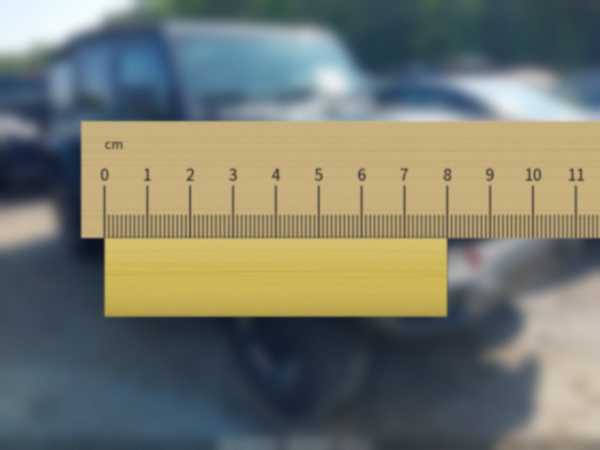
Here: 8 cm
